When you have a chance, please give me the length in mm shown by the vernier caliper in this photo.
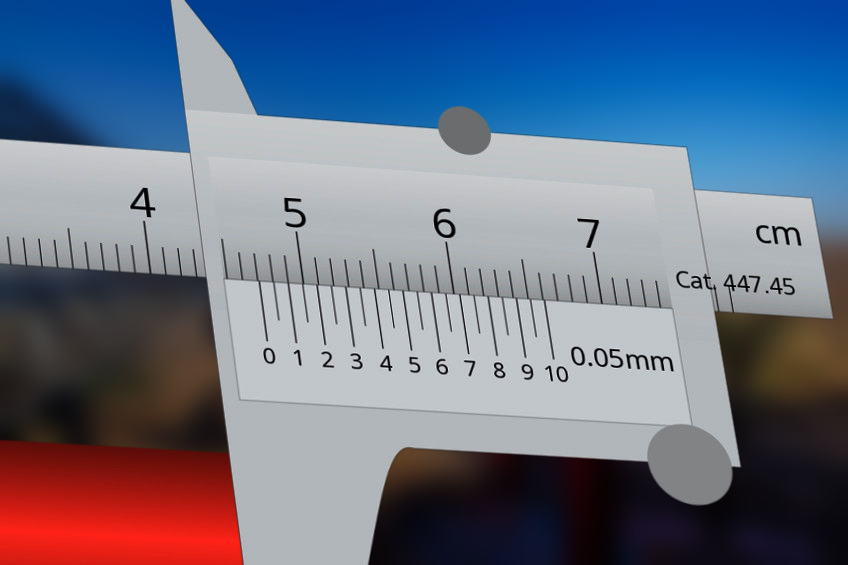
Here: 47.1 mm
